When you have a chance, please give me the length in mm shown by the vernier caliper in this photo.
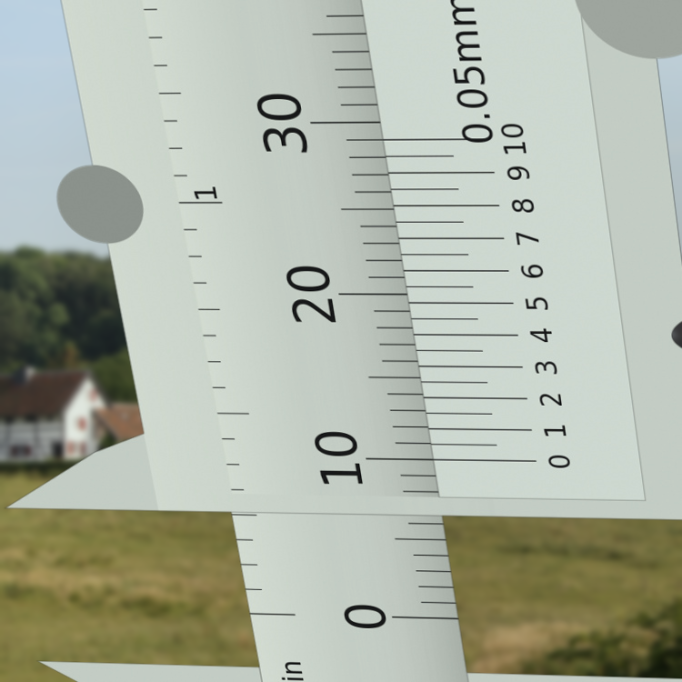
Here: 10.0 mm
